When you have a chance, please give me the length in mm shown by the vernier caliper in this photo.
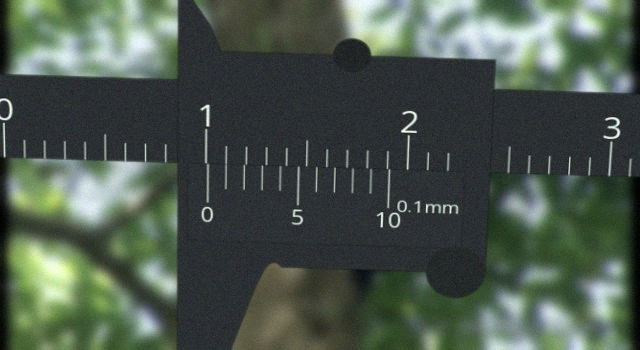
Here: 10.1 mm
